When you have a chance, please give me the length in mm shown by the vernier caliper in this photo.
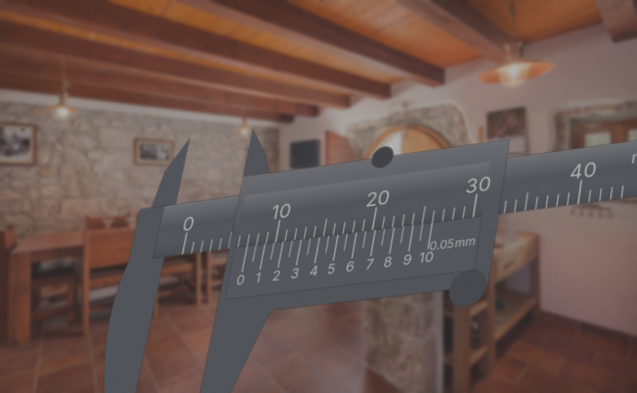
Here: 7.0 mm
